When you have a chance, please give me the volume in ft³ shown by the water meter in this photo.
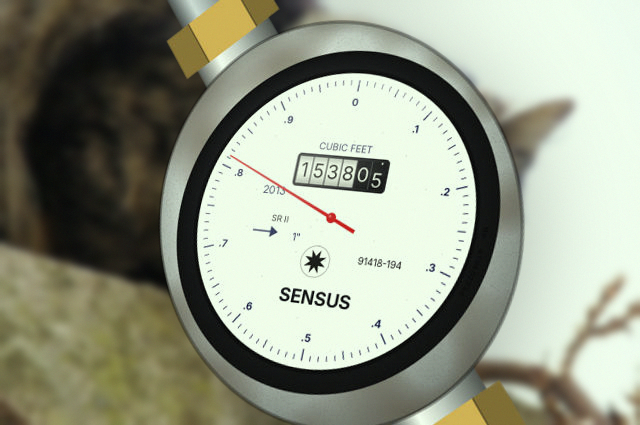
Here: 153804.81 ft³
